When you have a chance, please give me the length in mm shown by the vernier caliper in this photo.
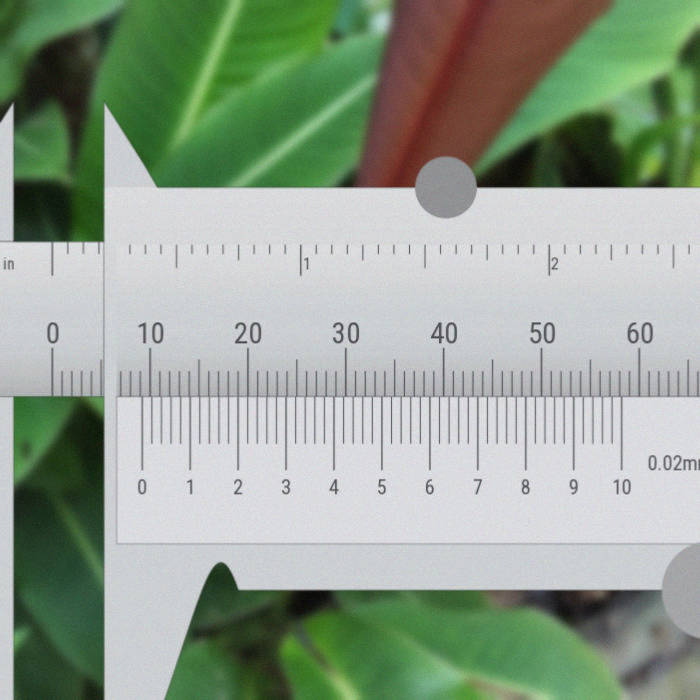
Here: 9.2 mm
